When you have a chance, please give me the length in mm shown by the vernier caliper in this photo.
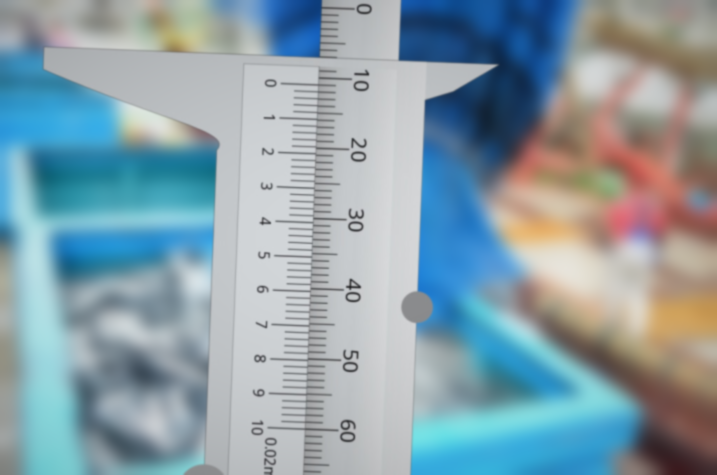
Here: 11.0 mm
